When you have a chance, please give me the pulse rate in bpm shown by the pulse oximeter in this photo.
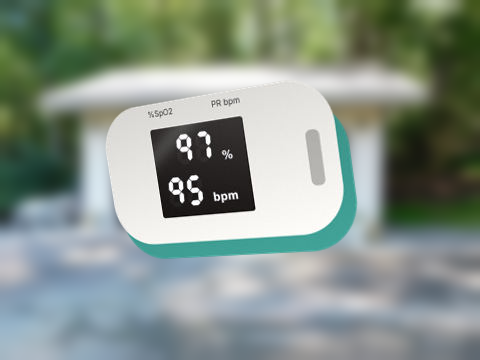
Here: 95 bpm
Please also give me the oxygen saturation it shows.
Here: 97 %
